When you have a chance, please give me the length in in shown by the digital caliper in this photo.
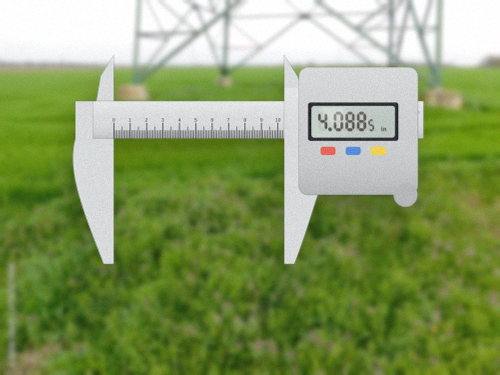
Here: 4.0885 in
